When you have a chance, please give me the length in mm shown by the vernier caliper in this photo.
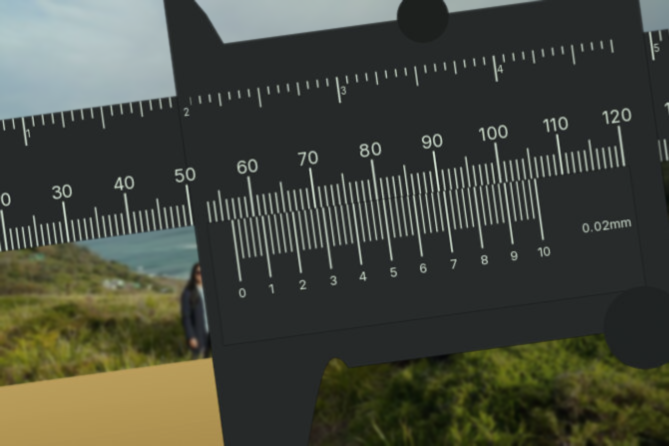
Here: 56.5 mm
